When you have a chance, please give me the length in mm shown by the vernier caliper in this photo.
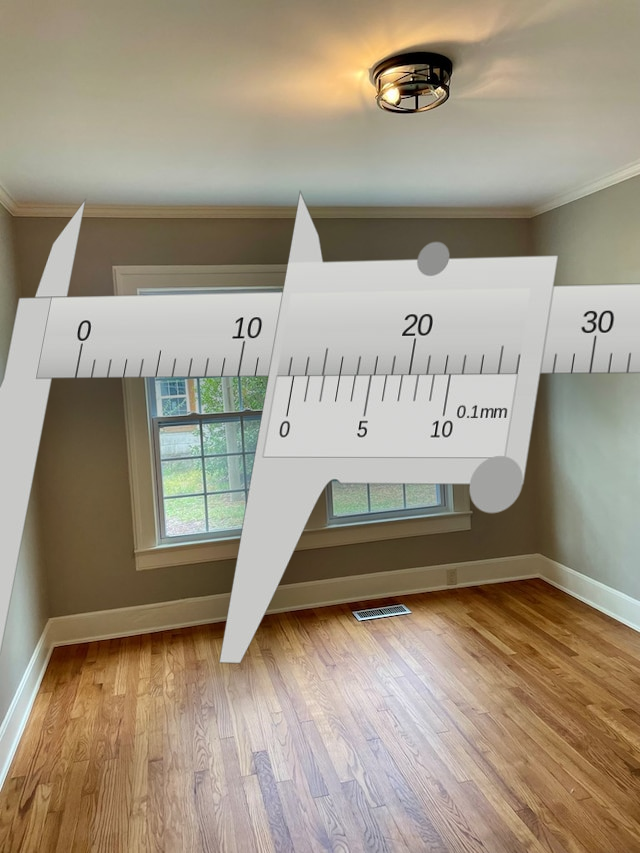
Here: 13.3 mm
